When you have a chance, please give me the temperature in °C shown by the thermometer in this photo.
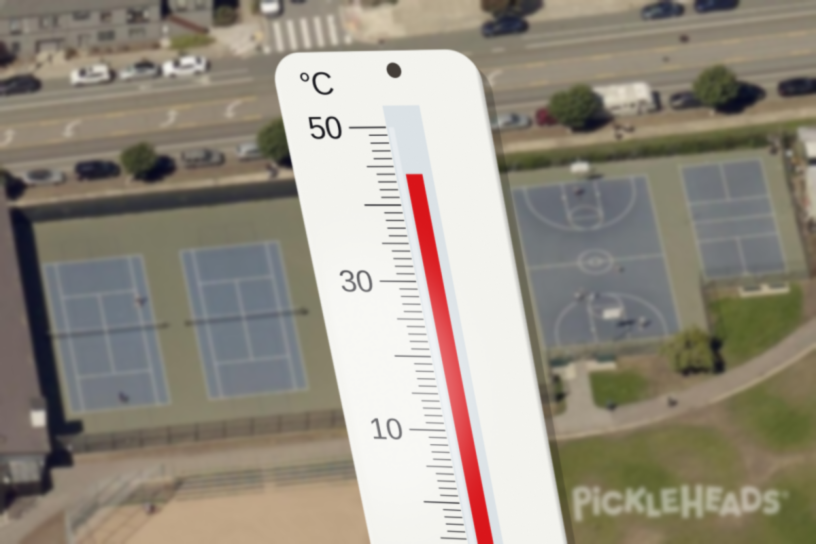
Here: 44 °C
